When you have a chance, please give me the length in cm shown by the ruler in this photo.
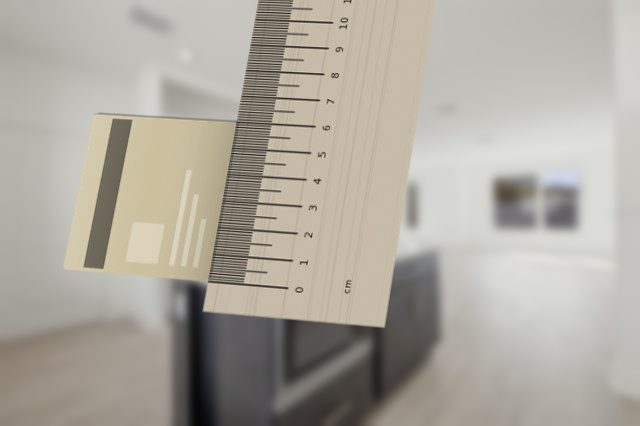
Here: 6 cm
